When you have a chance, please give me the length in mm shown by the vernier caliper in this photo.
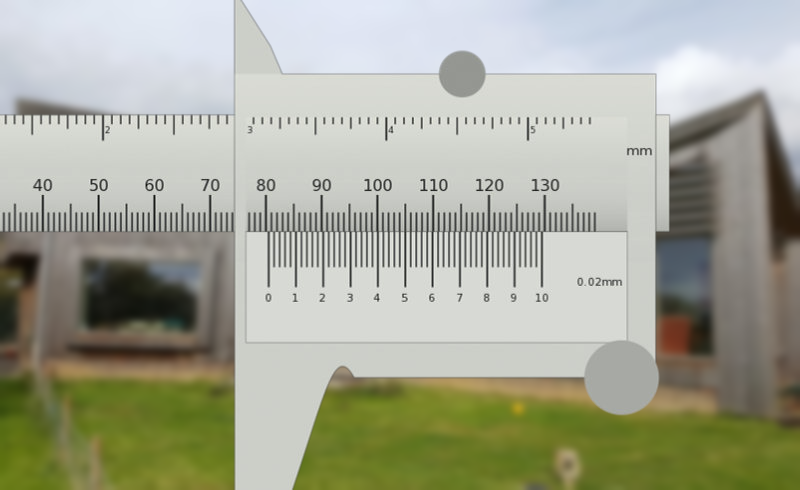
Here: 80.5 mm
